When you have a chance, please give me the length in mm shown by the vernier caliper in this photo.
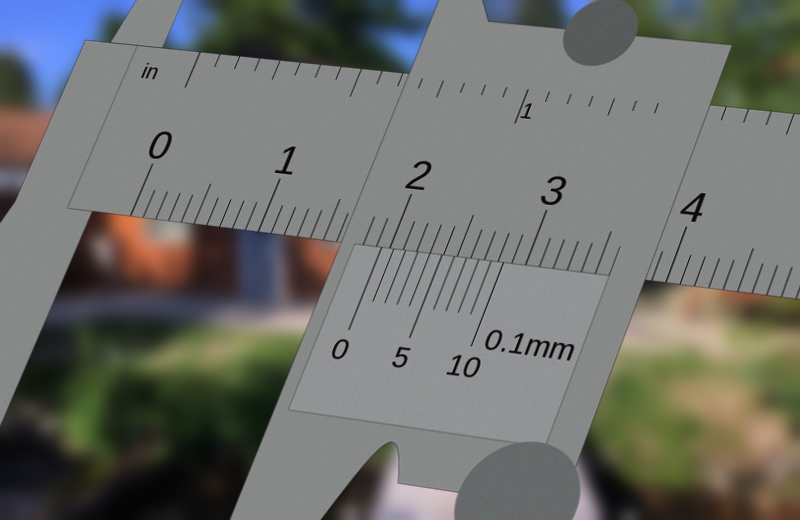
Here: 19.4 mm
